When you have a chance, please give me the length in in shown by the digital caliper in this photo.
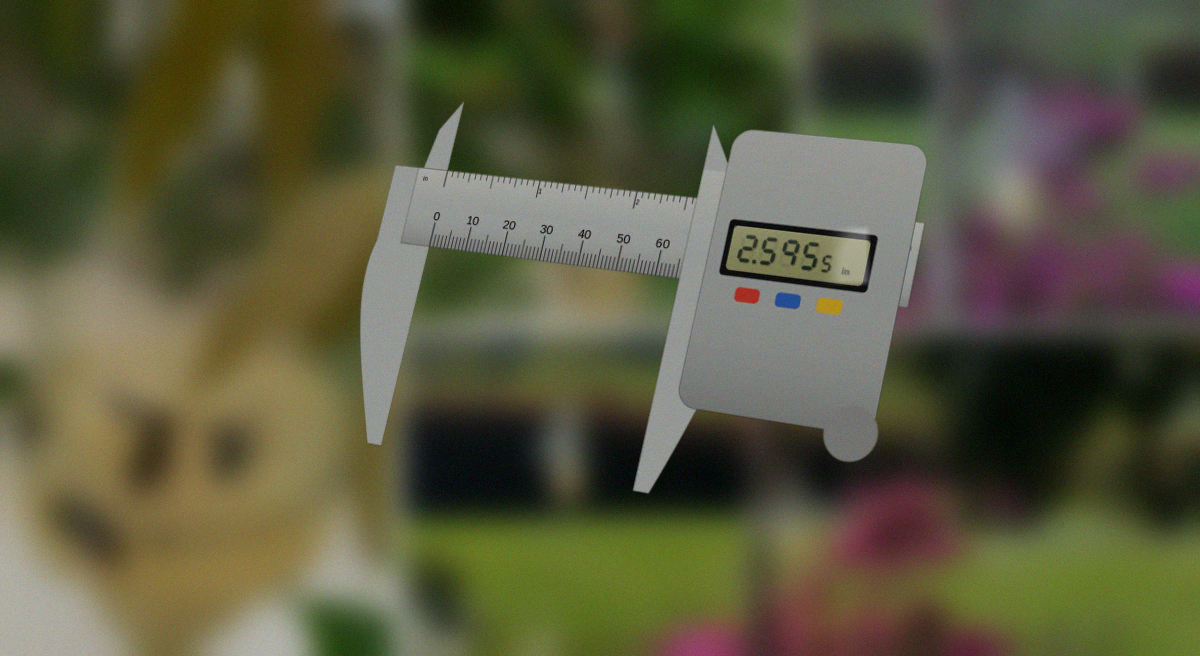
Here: 2.5955 in
